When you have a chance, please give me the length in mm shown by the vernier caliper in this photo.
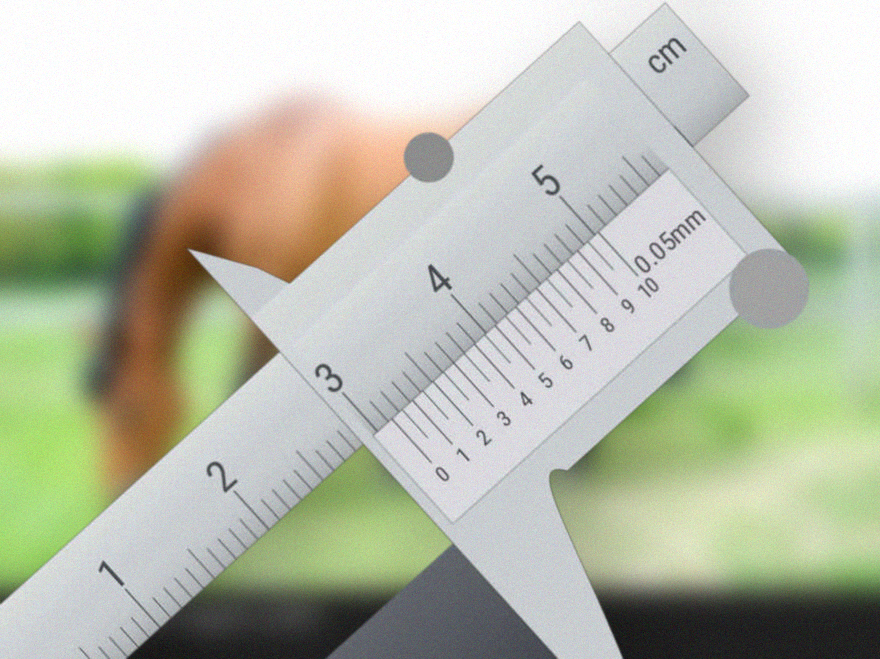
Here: 31.3 mm
